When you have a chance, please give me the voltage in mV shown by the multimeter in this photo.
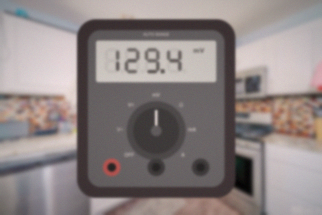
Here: 129.4 mV
